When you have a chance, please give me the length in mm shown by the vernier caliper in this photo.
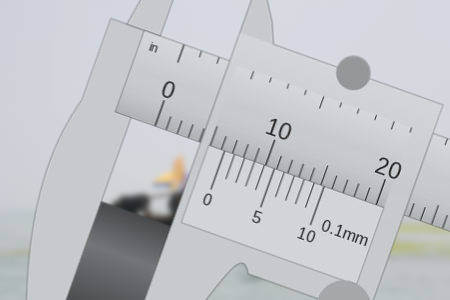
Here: 6.3 mm
